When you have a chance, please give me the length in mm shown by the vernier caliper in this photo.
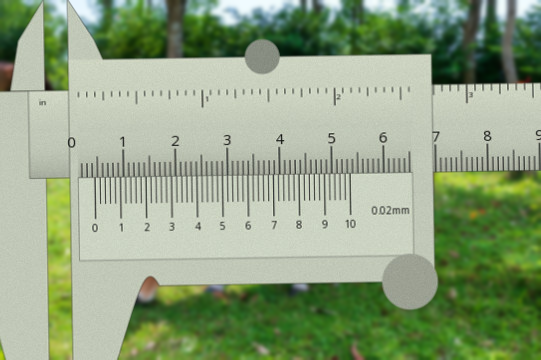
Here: 4.5 mm
